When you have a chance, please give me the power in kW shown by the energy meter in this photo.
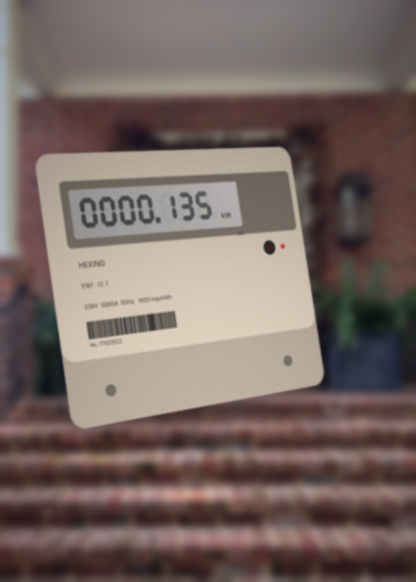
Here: 0.135 kW
